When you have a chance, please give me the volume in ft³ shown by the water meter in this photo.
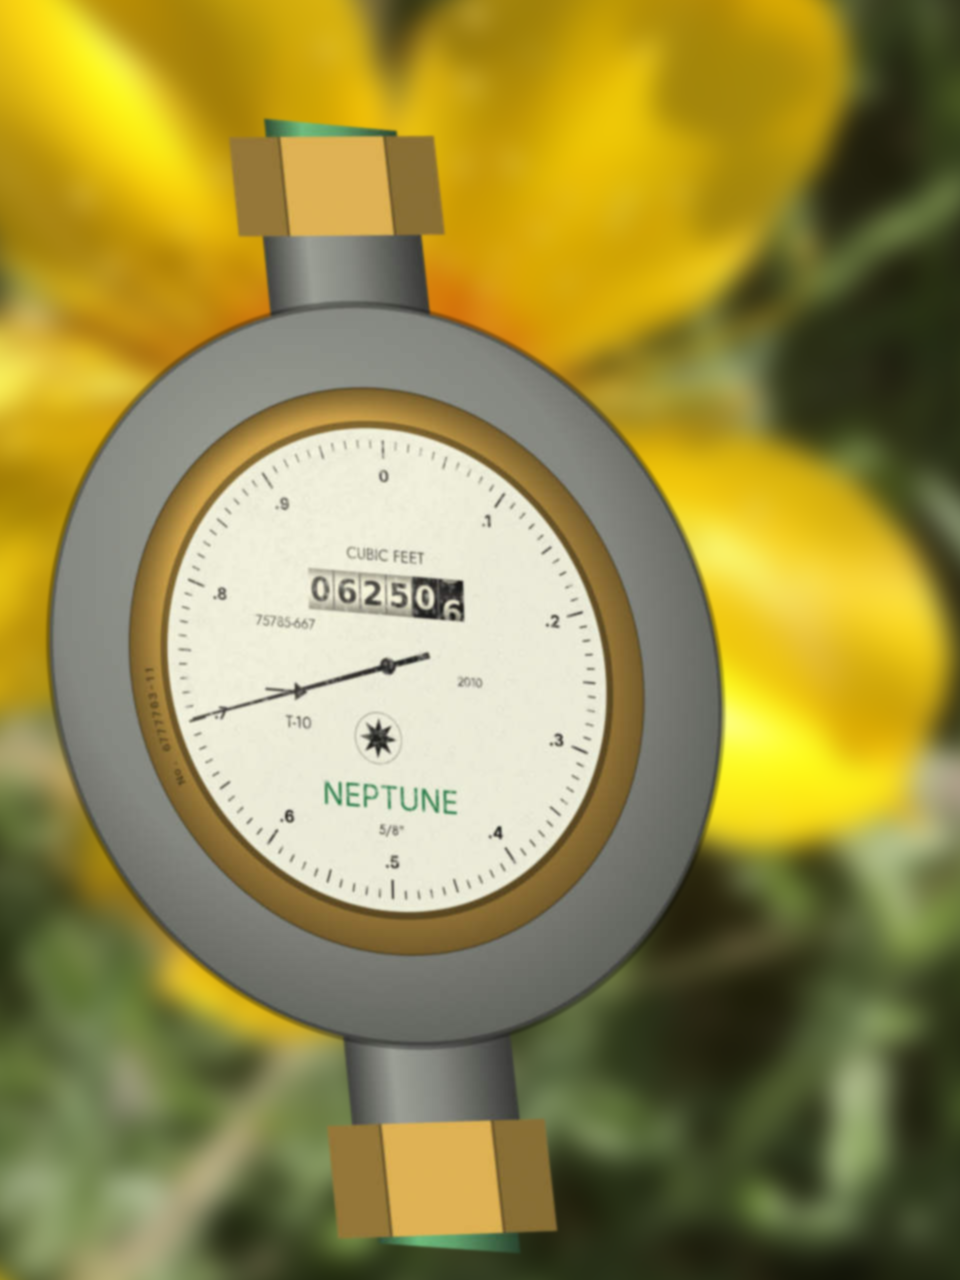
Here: 62505.70 ft³
